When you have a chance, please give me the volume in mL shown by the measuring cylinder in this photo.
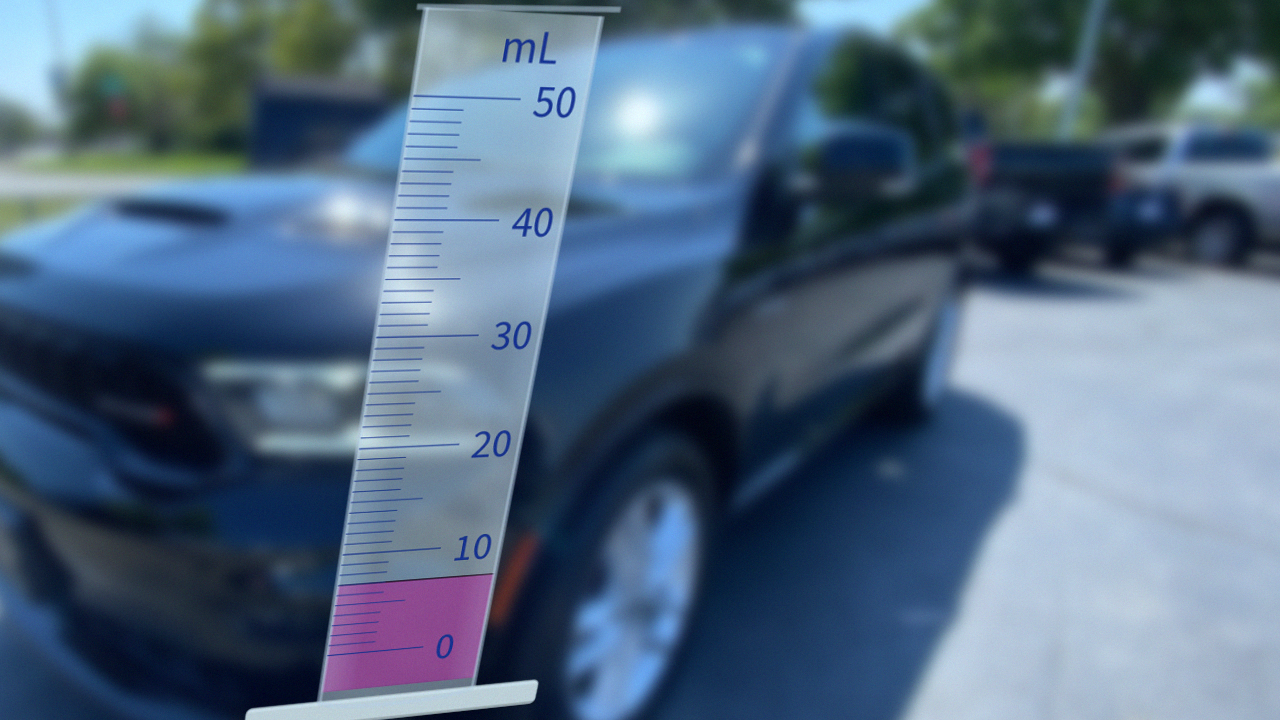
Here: 7 mL
